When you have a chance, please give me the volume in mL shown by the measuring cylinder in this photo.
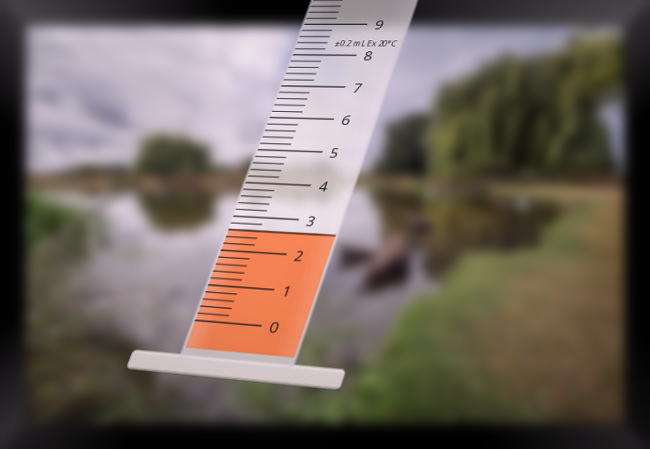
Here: 2.6 mL
